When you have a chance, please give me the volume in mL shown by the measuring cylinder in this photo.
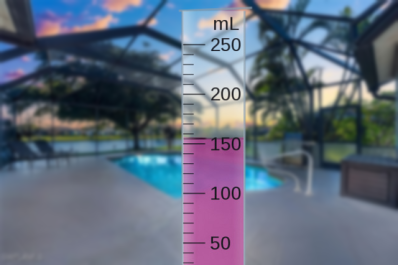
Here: 155 mL
